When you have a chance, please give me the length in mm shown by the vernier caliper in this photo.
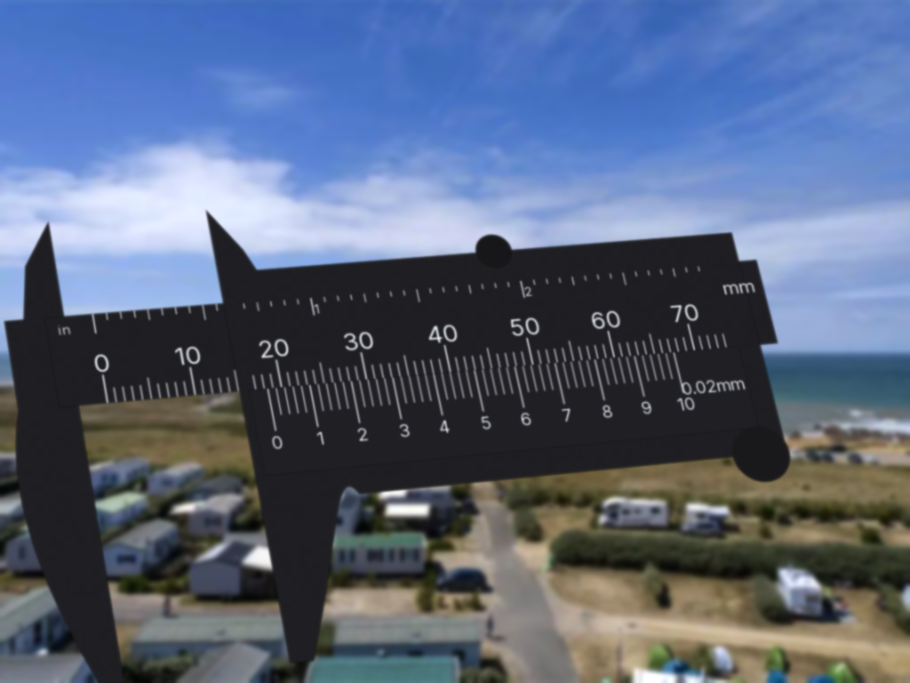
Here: 18.4 mm
